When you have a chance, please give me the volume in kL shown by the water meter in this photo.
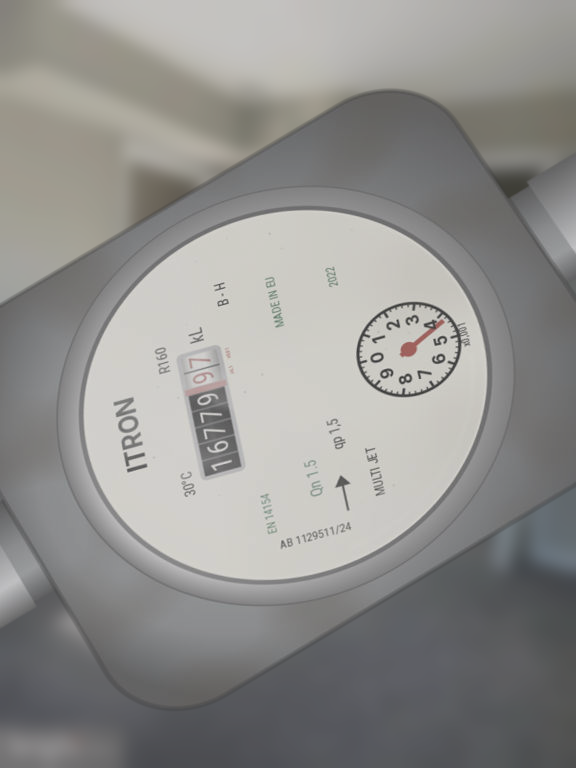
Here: 16779.974 kL
